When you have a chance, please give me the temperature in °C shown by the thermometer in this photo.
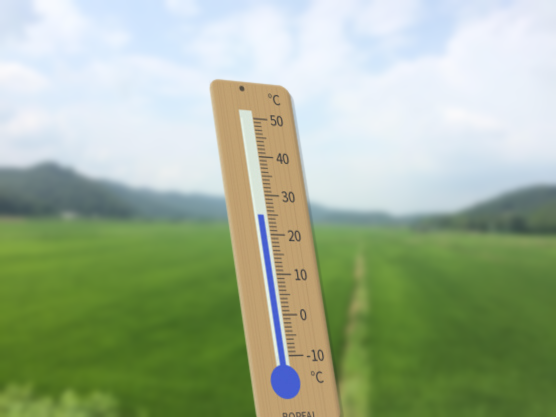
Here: 25 °C
